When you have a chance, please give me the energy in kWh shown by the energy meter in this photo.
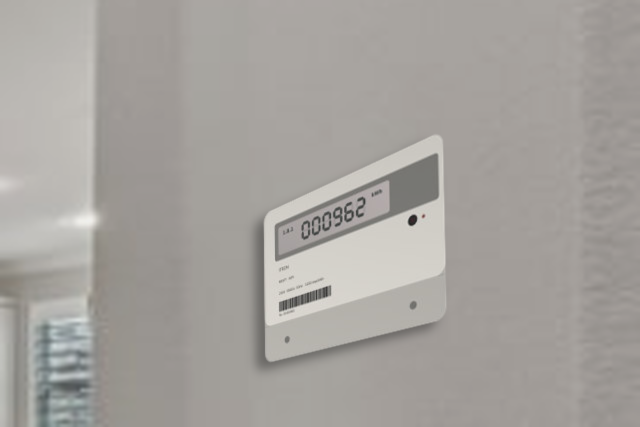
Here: 962 kWh
